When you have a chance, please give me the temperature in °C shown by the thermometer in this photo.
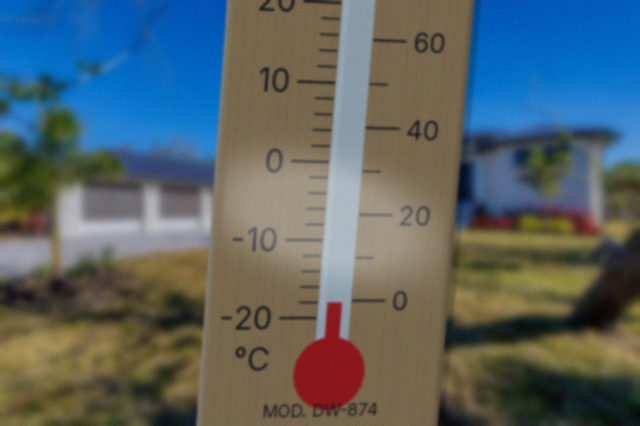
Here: -18 °C
